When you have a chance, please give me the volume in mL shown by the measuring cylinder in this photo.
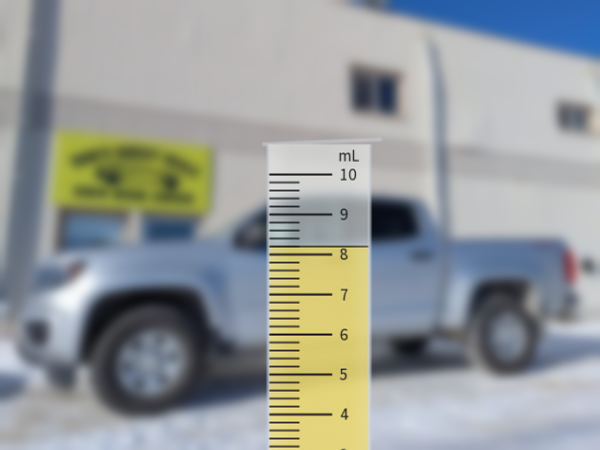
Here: 8.2 mL
